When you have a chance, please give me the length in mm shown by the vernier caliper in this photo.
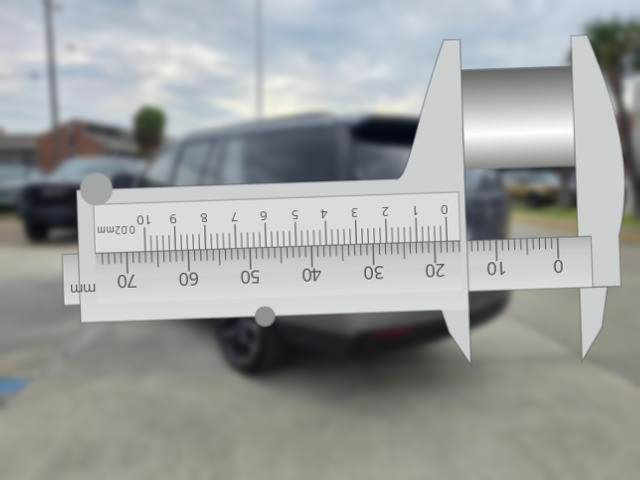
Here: 18.0 mm
